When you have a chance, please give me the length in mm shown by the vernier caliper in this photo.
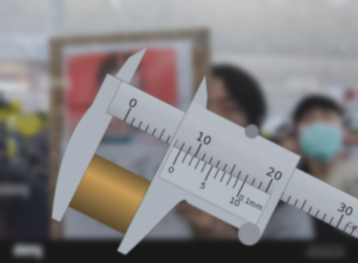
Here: 8.0 mm
